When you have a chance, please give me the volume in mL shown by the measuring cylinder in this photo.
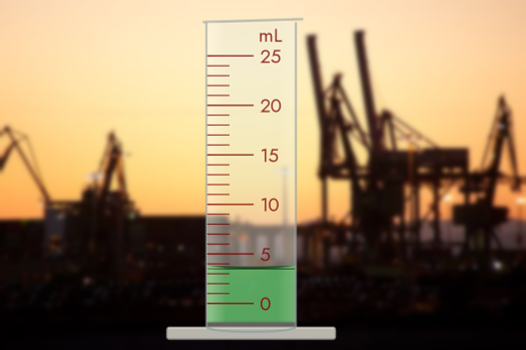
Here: 3.5 mL
